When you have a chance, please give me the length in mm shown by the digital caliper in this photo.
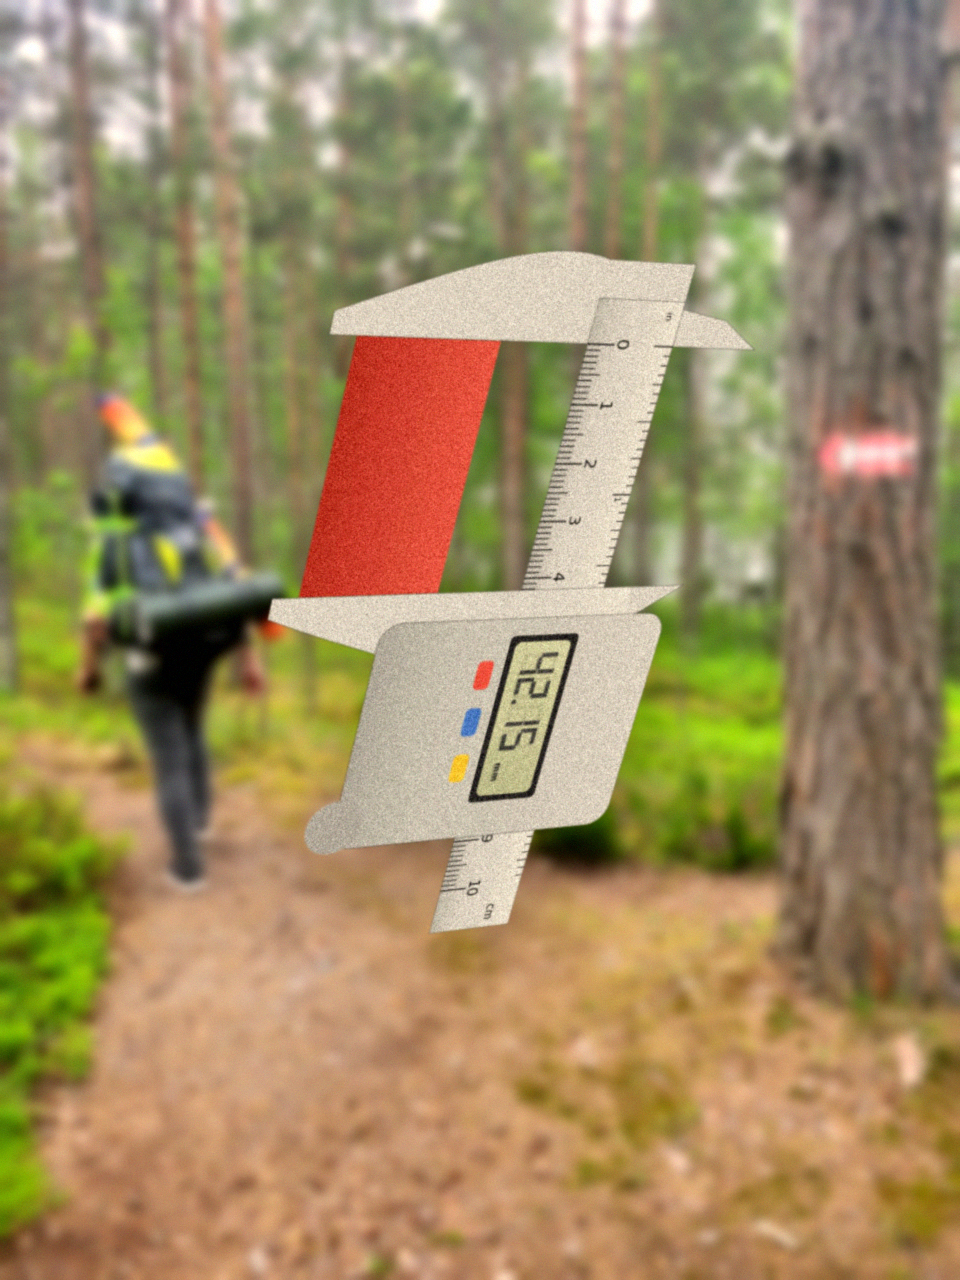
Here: 42.15 mm
